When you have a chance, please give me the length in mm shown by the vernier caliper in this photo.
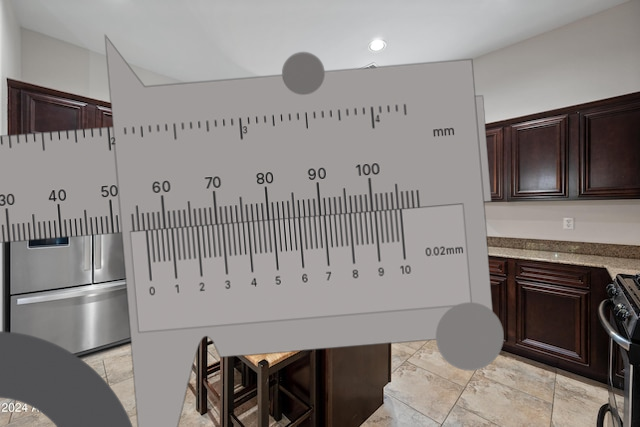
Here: 56.5 mm
